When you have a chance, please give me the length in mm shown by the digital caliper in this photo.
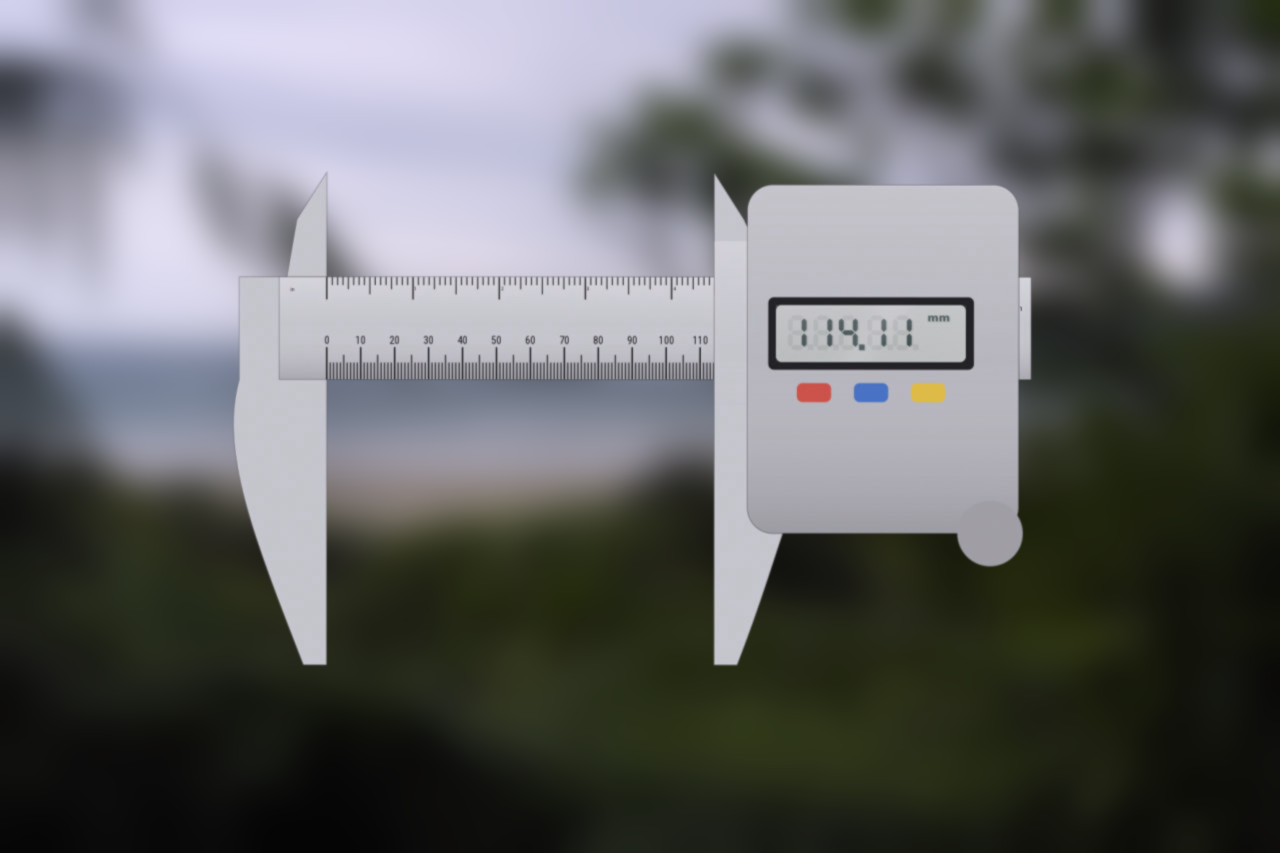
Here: 114.11 mm
